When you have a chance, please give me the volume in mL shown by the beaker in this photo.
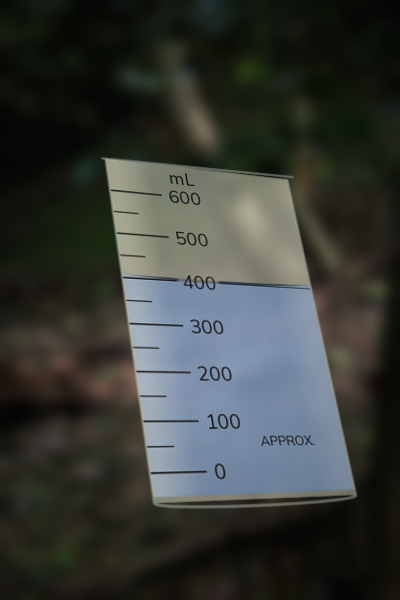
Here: 400 mL
